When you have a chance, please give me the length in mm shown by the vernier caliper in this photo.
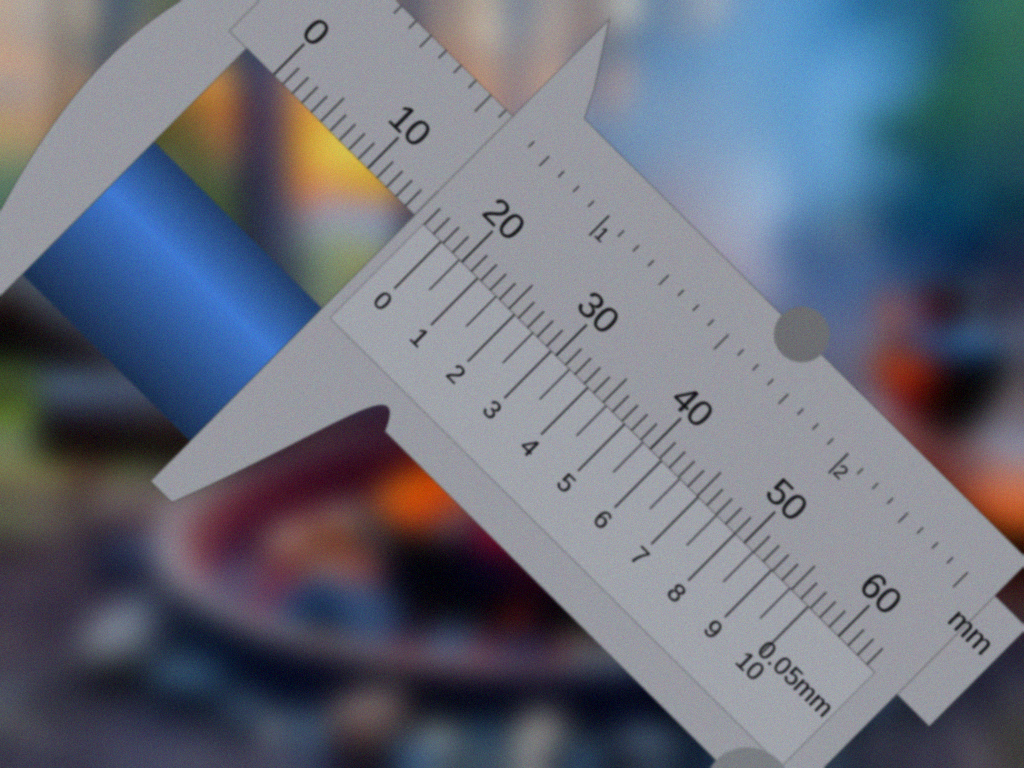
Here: 17.8 mm
